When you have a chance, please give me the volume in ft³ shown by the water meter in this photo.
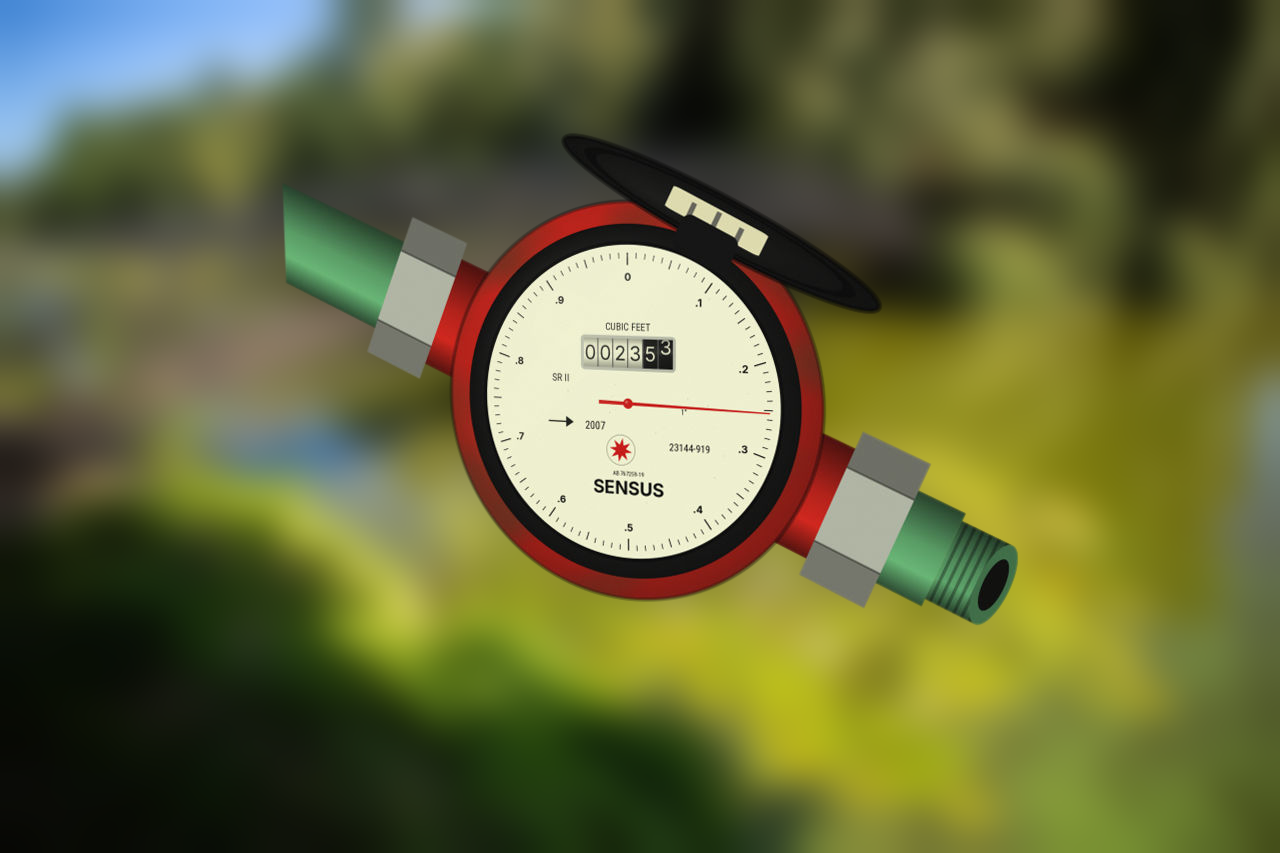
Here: 2353.25 ft³
